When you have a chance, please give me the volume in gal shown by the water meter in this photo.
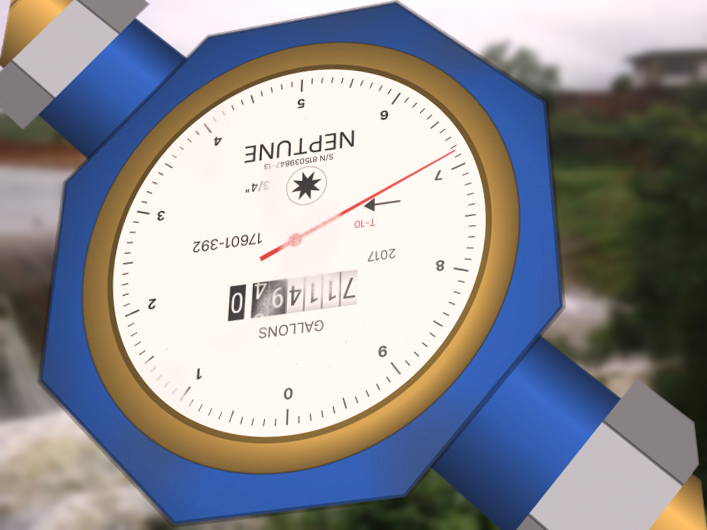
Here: 7114936.8 gal
